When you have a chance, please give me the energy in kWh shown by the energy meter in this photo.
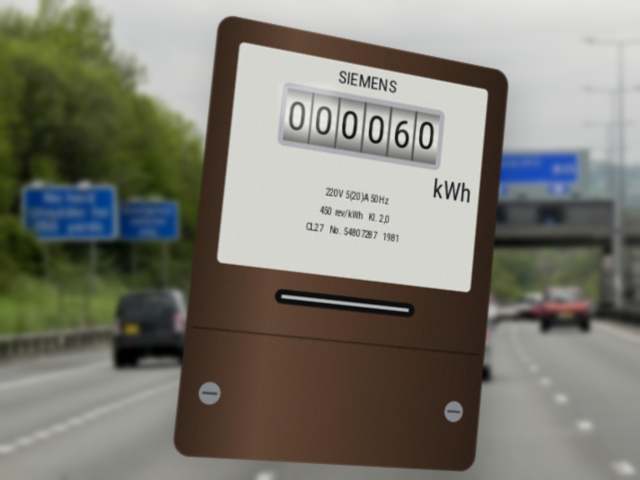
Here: 60 kWh
